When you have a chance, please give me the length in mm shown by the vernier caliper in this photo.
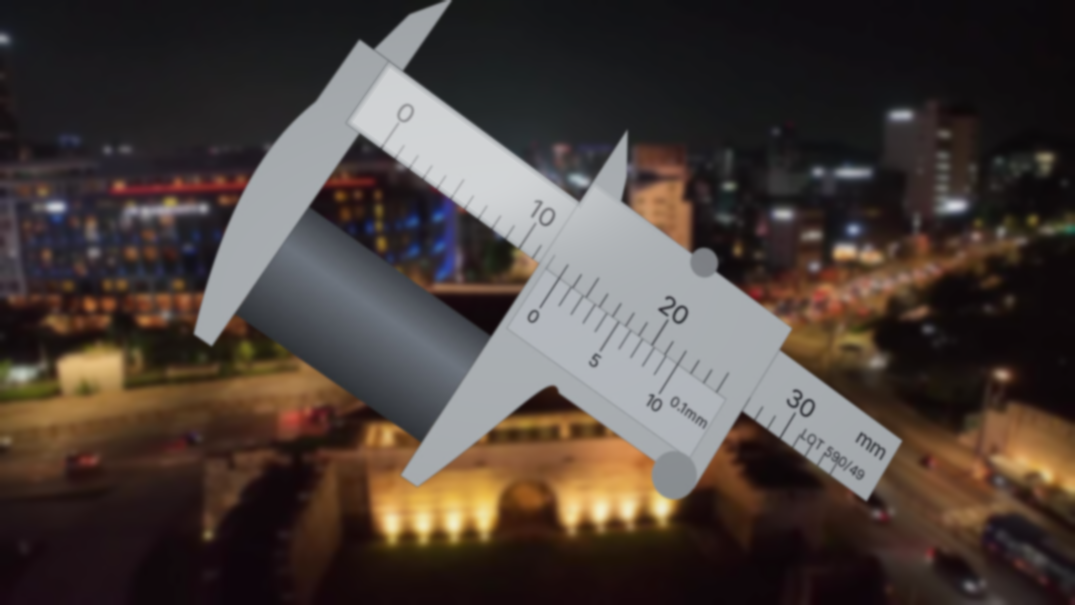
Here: 13.0 mm
